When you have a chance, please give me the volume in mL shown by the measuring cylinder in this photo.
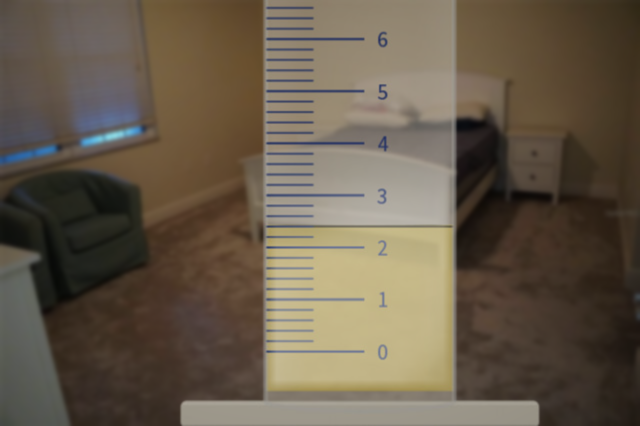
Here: 2.4 mL
